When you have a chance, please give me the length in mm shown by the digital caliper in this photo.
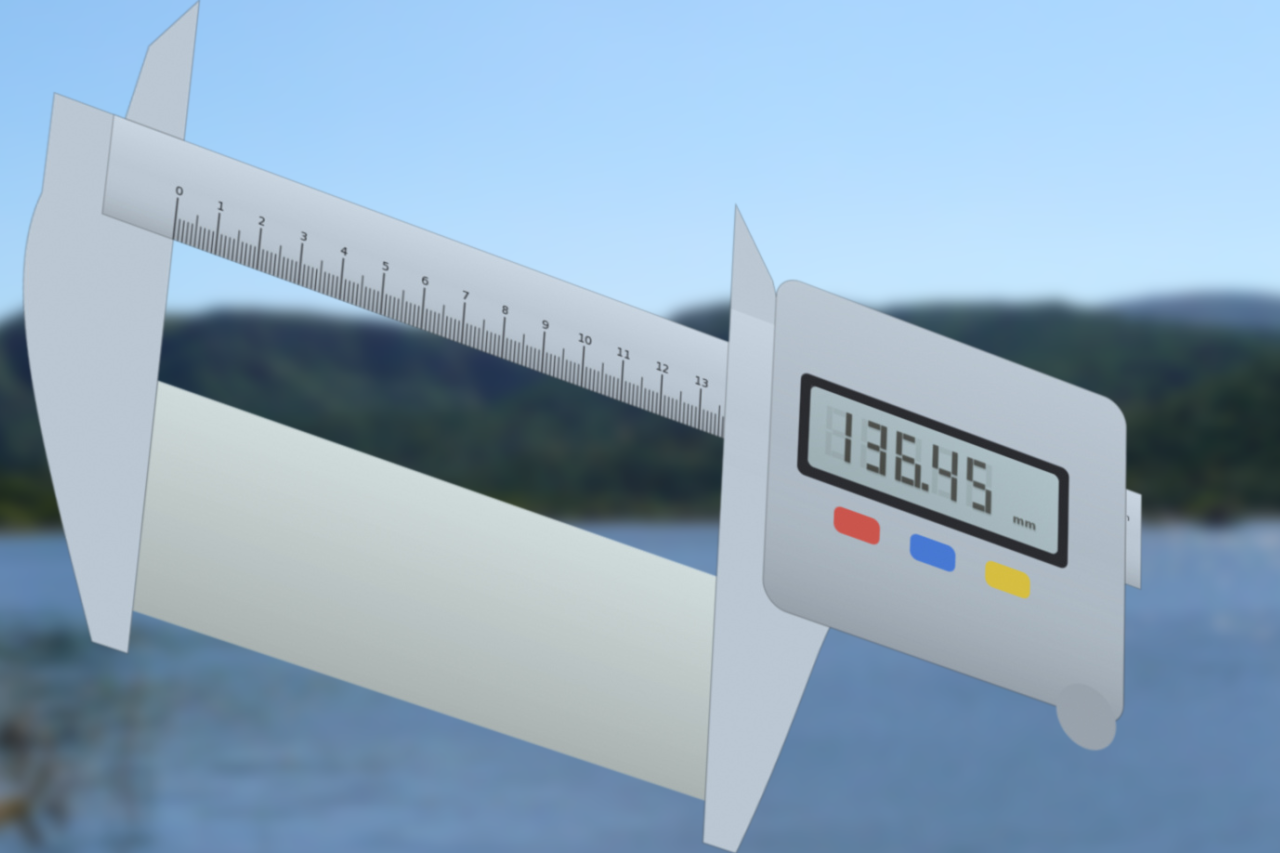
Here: 136.45 mm
